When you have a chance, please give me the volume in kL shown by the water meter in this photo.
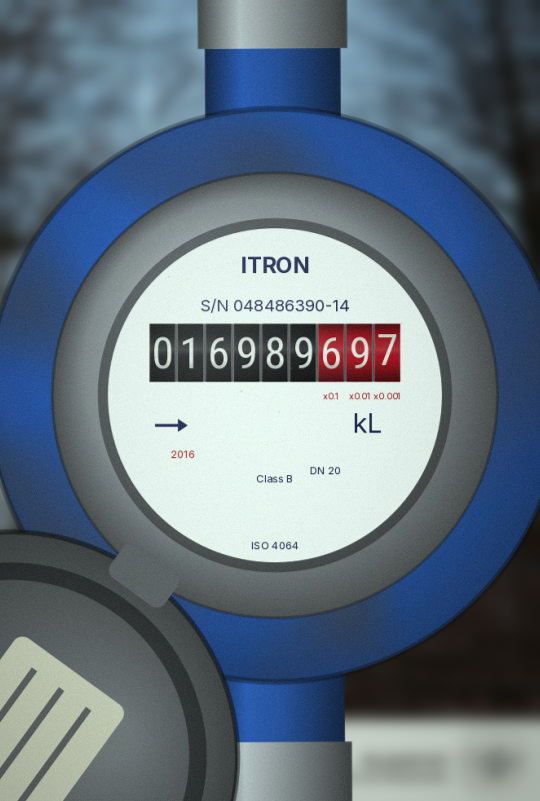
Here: 16989.697 kL
